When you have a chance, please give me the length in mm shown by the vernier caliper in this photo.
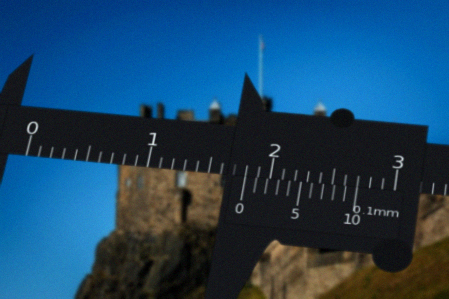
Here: 18.0 mm
